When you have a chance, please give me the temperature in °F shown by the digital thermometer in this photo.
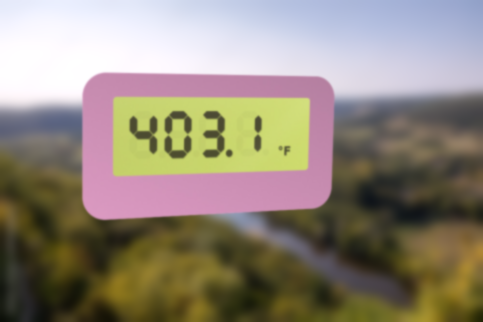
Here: 403.1 °F
